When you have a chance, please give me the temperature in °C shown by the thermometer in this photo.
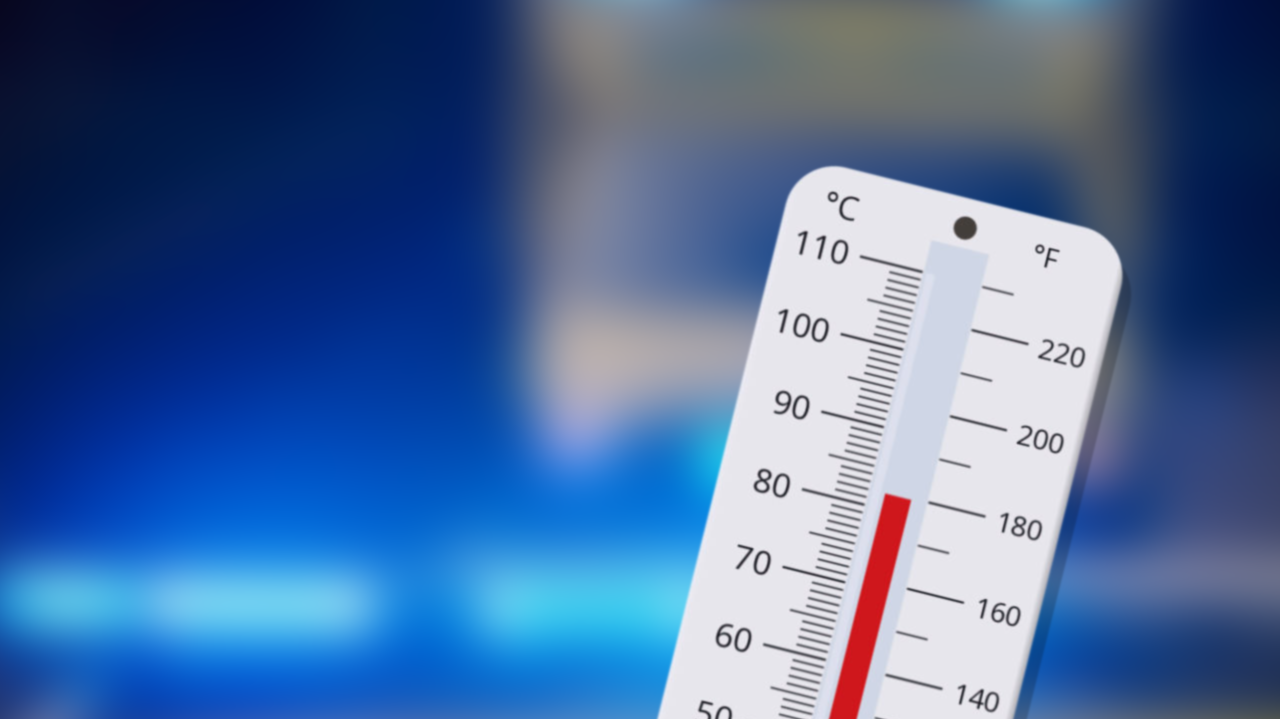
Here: 82 °C
